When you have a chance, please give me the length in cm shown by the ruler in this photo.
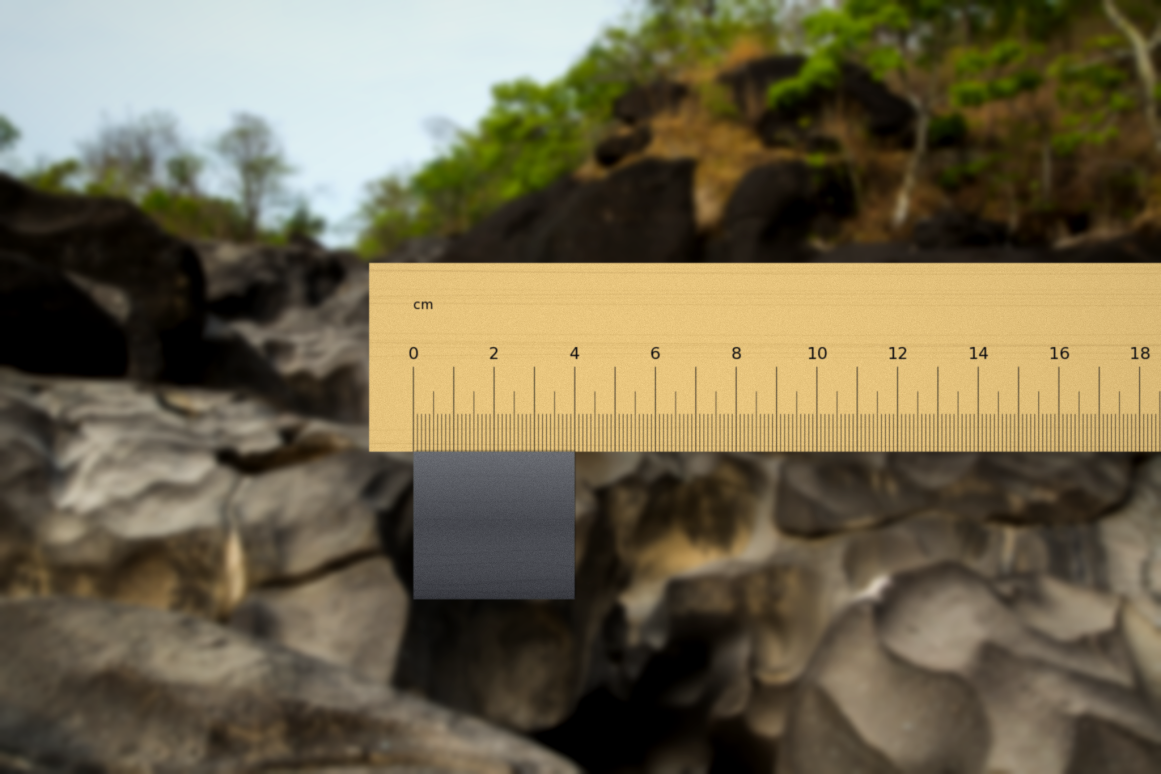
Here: 4 cm
